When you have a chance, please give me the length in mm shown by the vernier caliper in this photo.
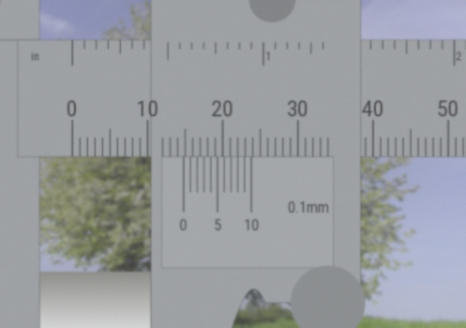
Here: 14.8 mm
